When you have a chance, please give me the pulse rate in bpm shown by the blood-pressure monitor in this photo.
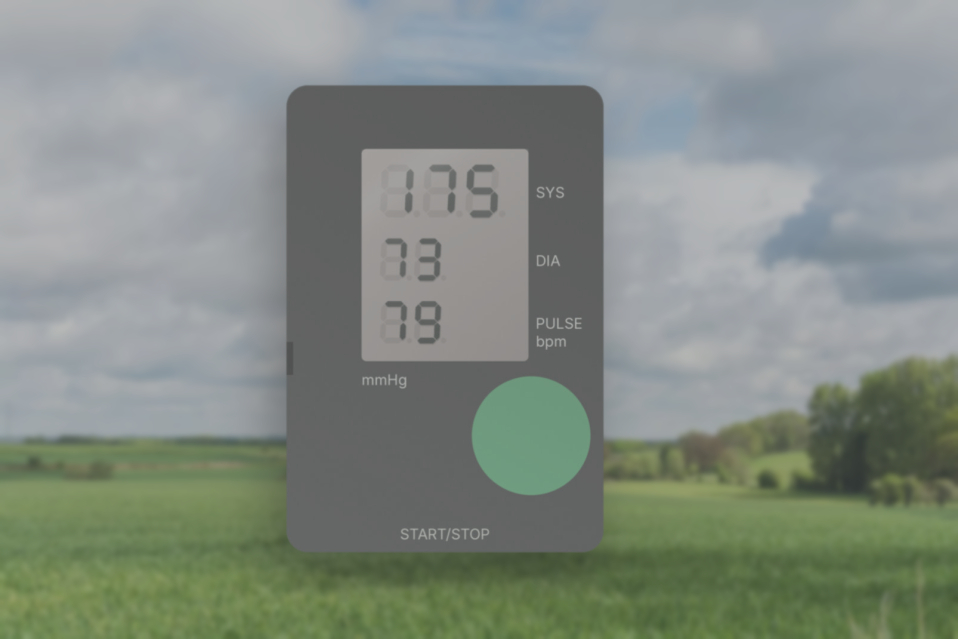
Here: 79 bpm
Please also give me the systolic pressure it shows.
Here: 175 mmHg
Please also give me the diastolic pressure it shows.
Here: 73 mmHg
